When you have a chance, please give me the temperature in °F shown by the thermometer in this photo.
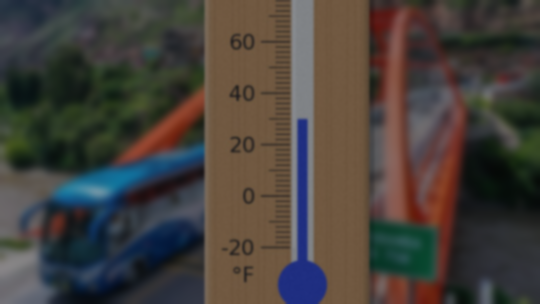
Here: 30 °F
